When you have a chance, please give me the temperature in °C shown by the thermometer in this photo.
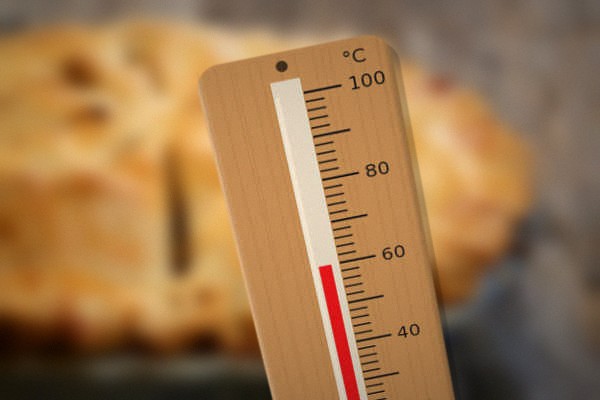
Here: 60 °C
